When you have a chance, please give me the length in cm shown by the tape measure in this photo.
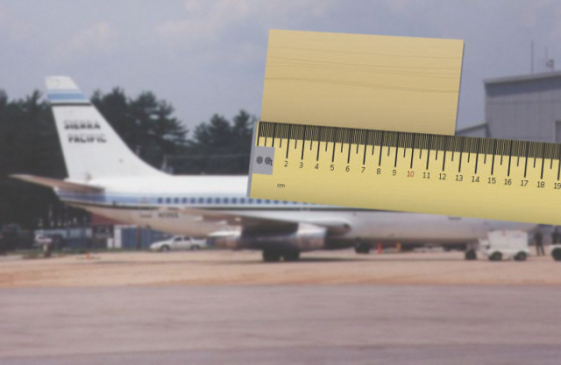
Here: 12.5 cm
